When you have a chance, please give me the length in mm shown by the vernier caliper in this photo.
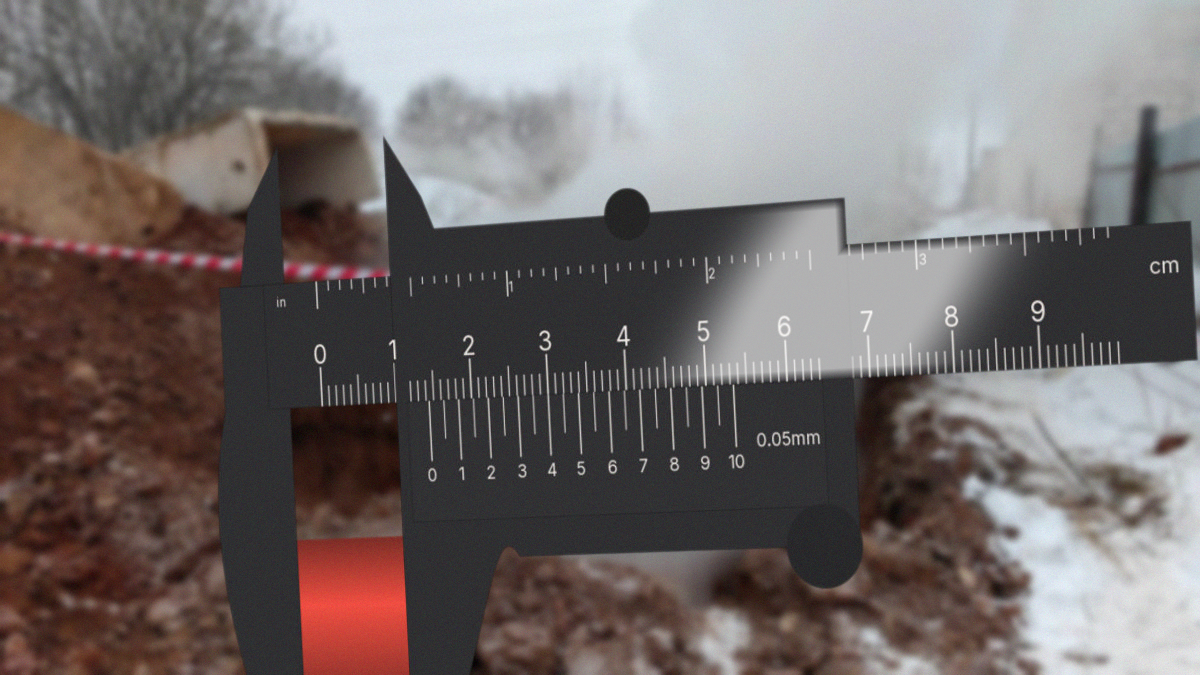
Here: 14.4 mm
